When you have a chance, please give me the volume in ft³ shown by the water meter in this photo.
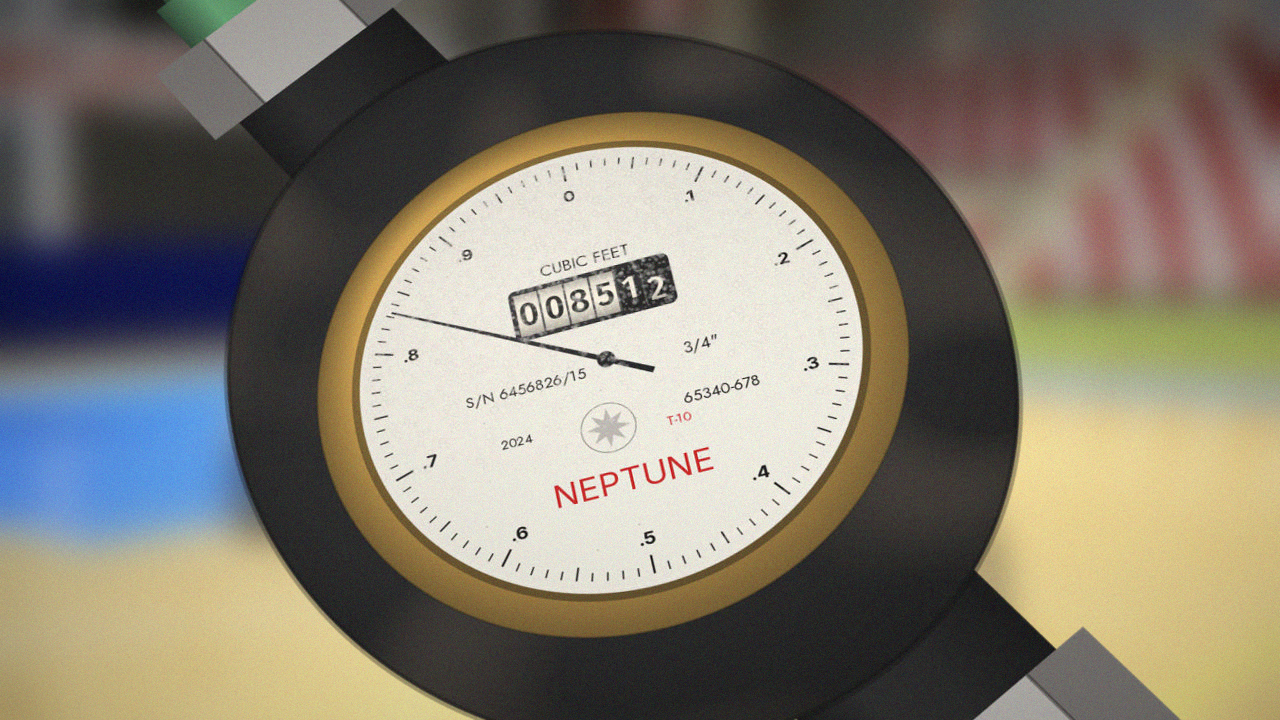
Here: 8511.83 ft³
